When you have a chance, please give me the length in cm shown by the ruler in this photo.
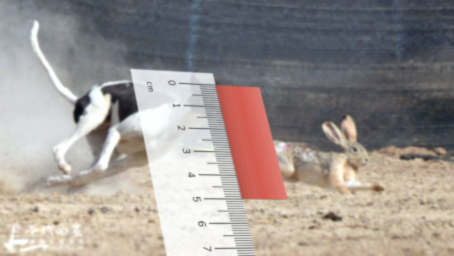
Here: 5 cm
